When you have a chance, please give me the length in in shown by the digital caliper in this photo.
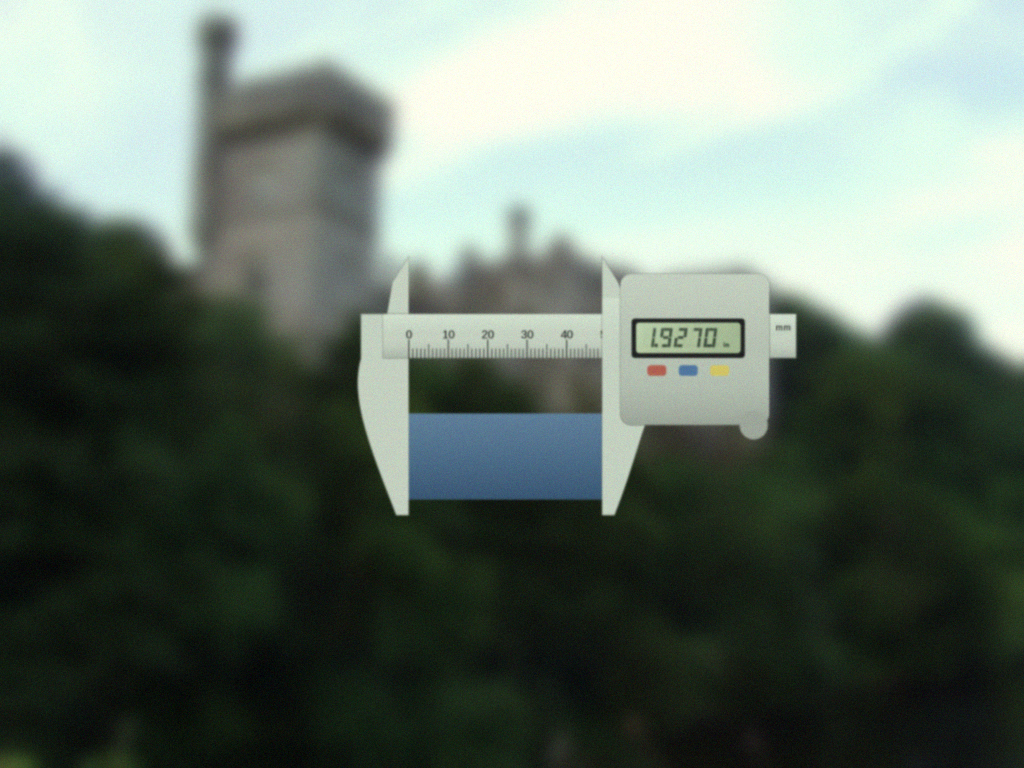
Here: 1.9270 in
